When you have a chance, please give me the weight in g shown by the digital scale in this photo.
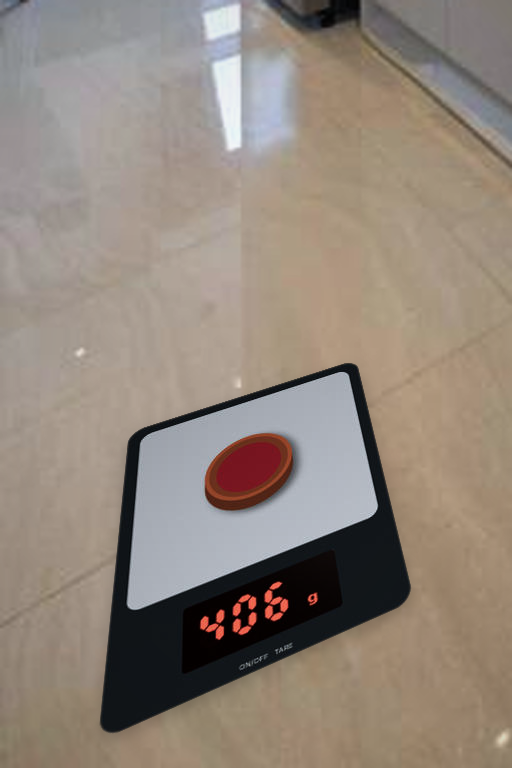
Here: 406 g
